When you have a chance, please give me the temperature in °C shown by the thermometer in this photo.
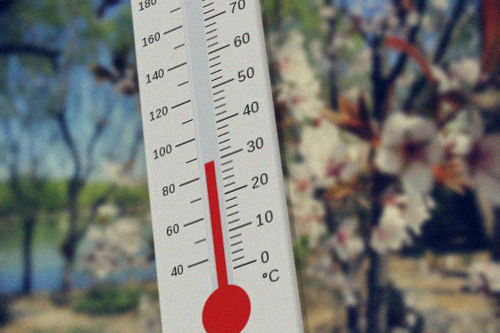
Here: 30 °C
